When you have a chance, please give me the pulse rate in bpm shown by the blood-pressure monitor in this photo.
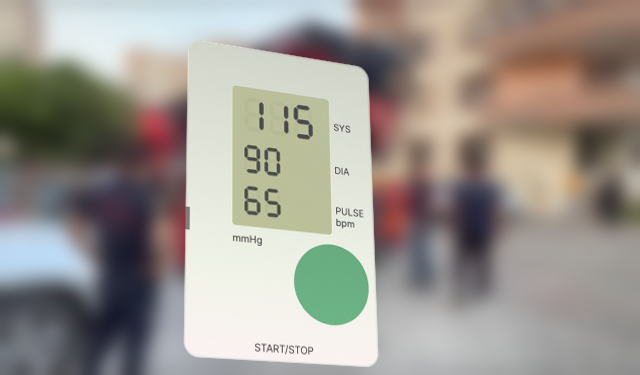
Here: 65 bpm
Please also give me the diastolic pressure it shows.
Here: 90 mmHg
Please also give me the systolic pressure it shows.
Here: 115 mmHg
